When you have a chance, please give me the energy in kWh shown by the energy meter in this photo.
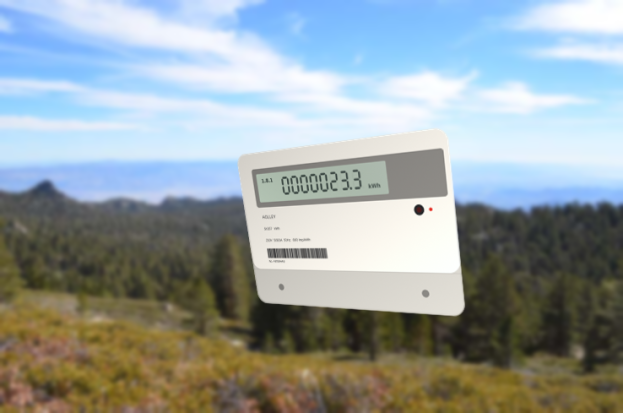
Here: 23.3 kWh
